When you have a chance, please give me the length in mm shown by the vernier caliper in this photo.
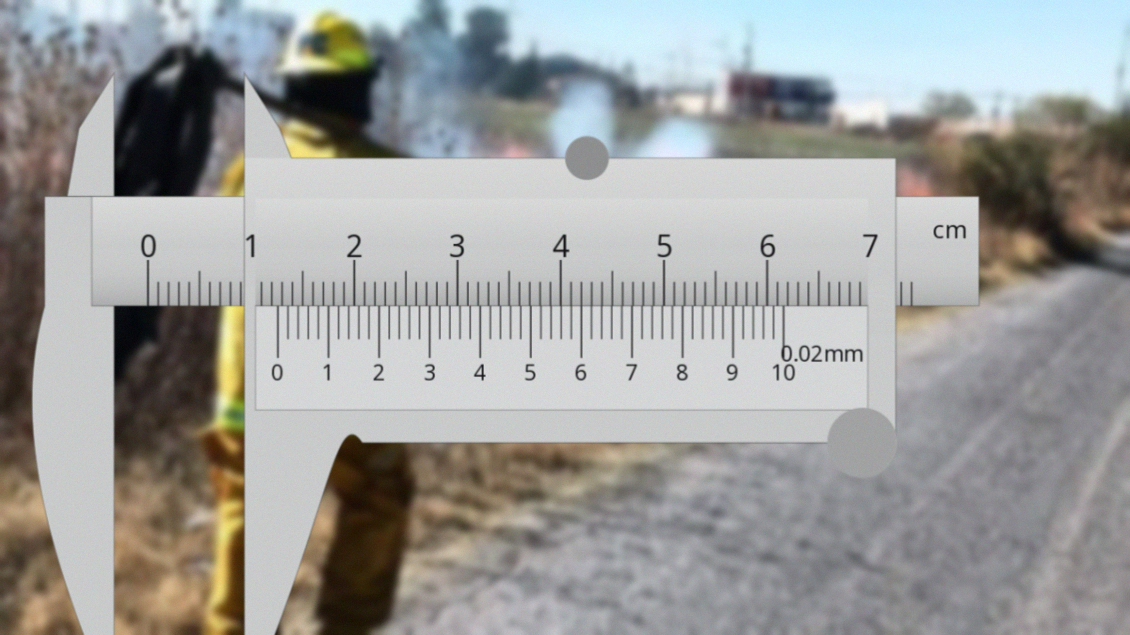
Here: 12.6 mm
